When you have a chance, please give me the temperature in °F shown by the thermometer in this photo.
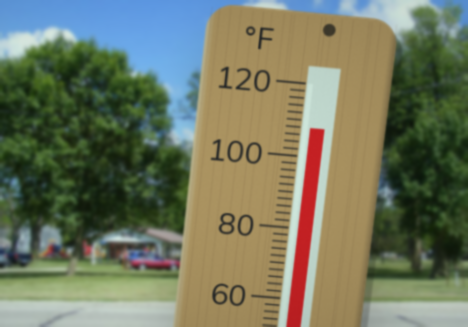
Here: 108 °F
